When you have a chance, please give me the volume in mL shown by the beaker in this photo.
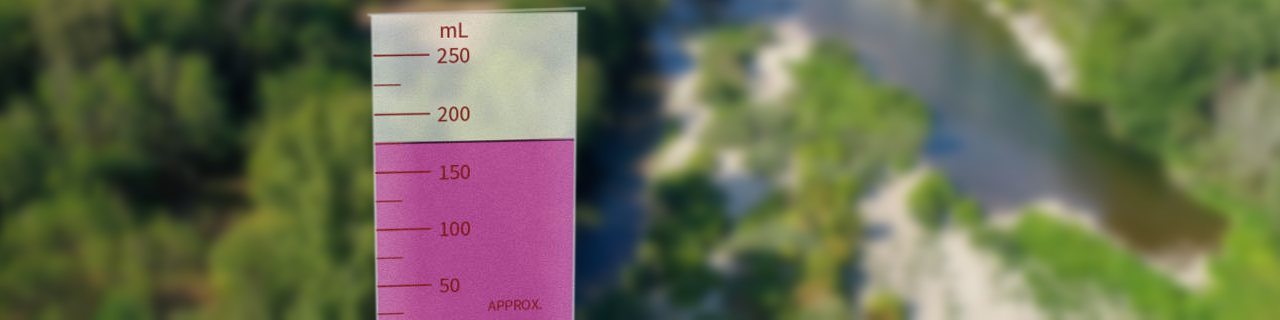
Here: 175 mL
